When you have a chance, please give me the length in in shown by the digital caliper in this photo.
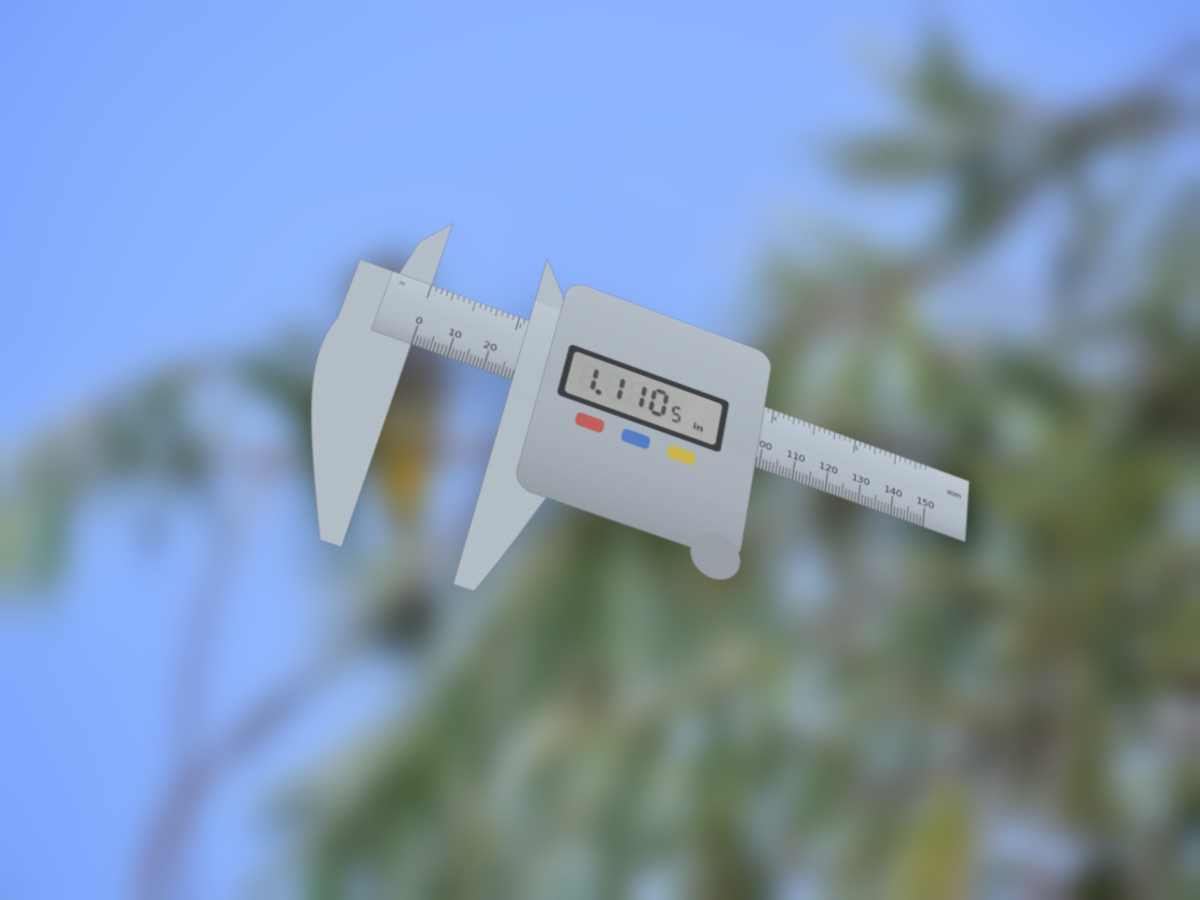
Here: 1.1105 in
